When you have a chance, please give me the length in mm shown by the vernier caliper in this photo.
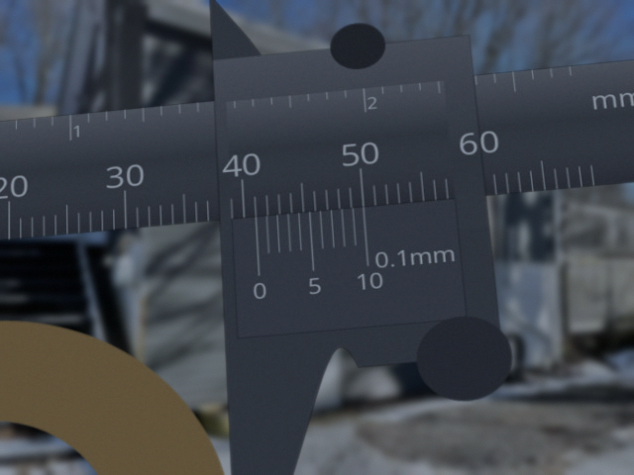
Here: 41.0 mm
